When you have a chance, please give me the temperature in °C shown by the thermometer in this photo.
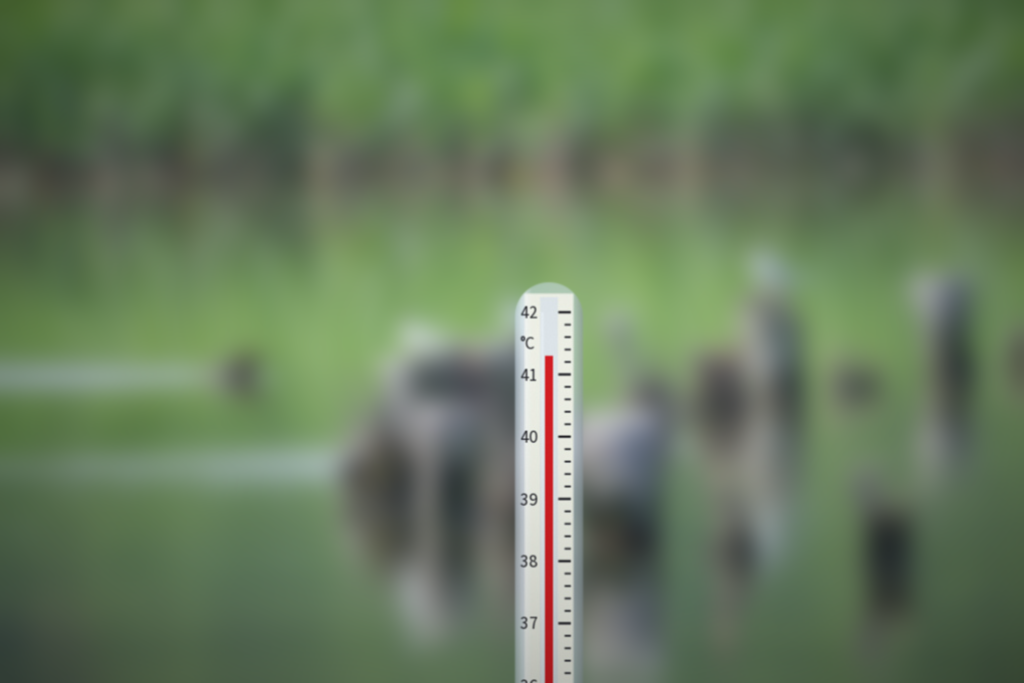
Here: 41.3 °C
